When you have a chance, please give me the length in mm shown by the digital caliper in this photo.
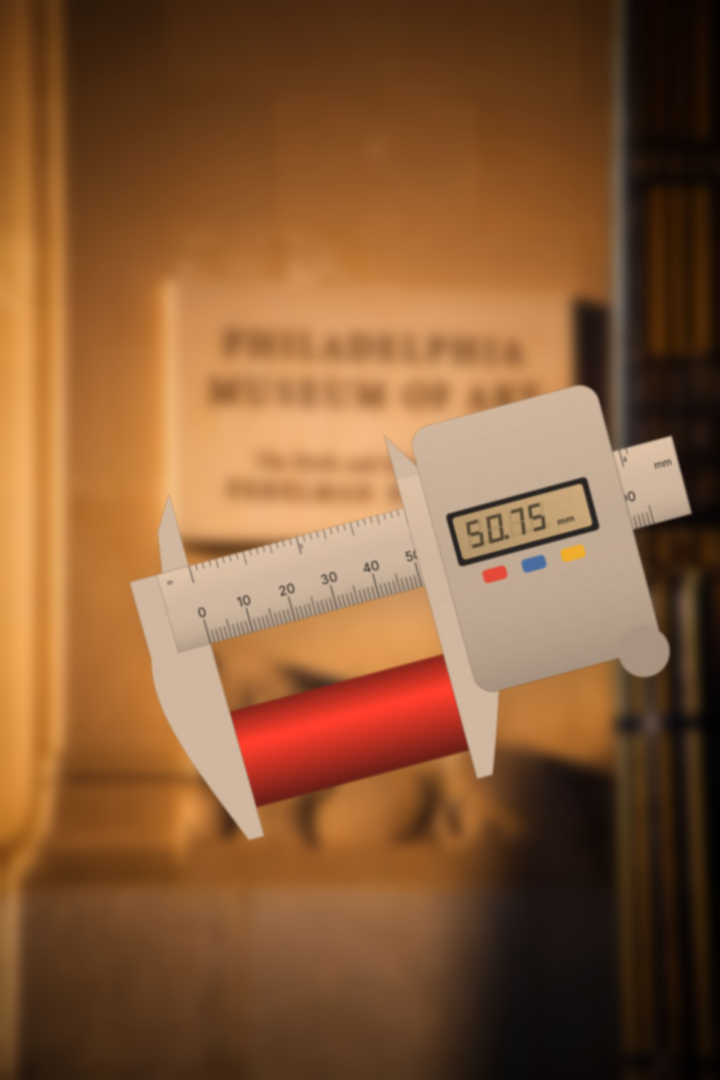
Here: 50.75 mm
